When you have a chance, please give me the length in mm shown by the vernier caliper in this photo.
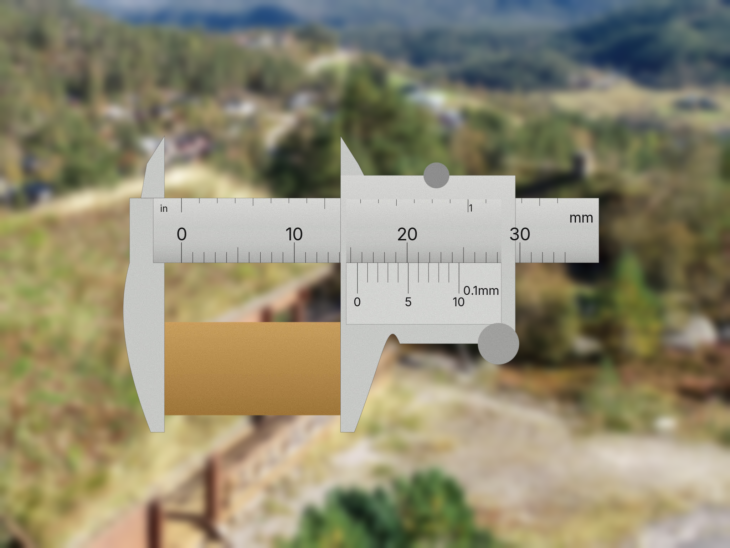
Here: 15.6 mm
